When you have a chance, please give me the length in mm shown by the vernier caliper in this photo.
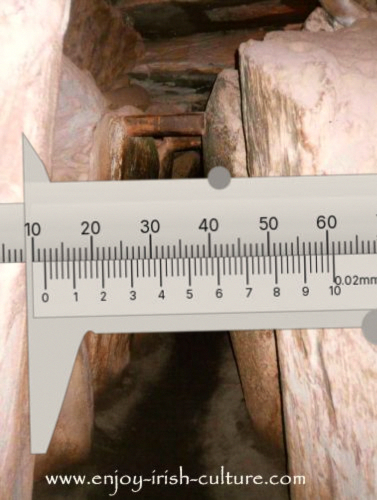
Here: 12.0 mm
